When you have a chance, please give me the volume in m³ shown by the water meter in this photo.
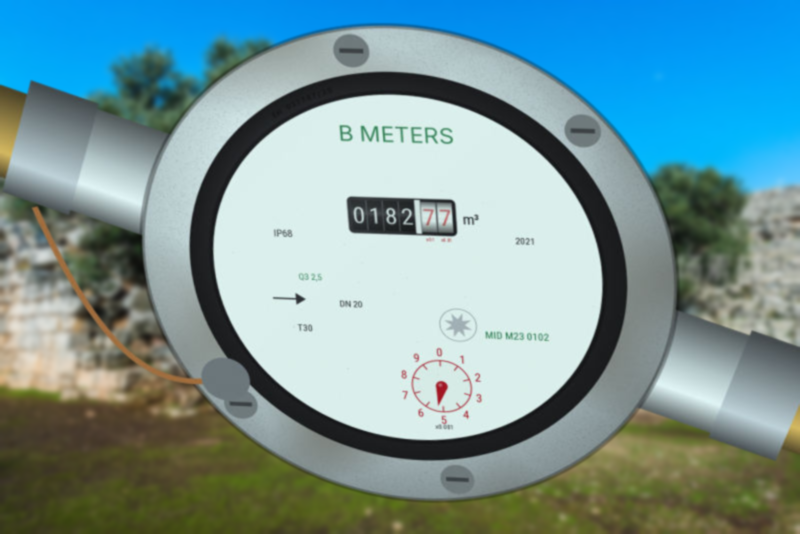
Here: 182.775 m³
